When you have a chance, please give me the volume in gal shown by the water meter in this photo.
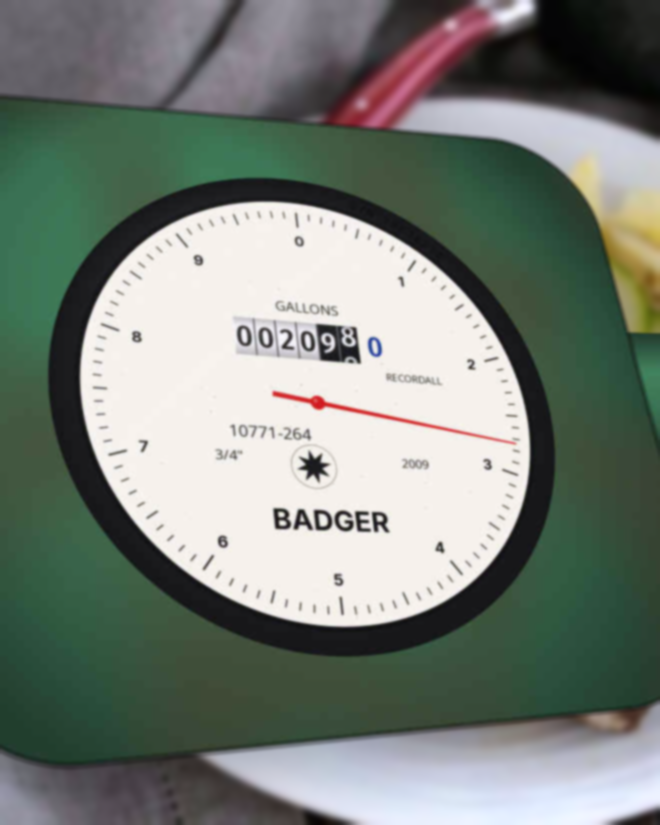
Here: 20982.7 gal
